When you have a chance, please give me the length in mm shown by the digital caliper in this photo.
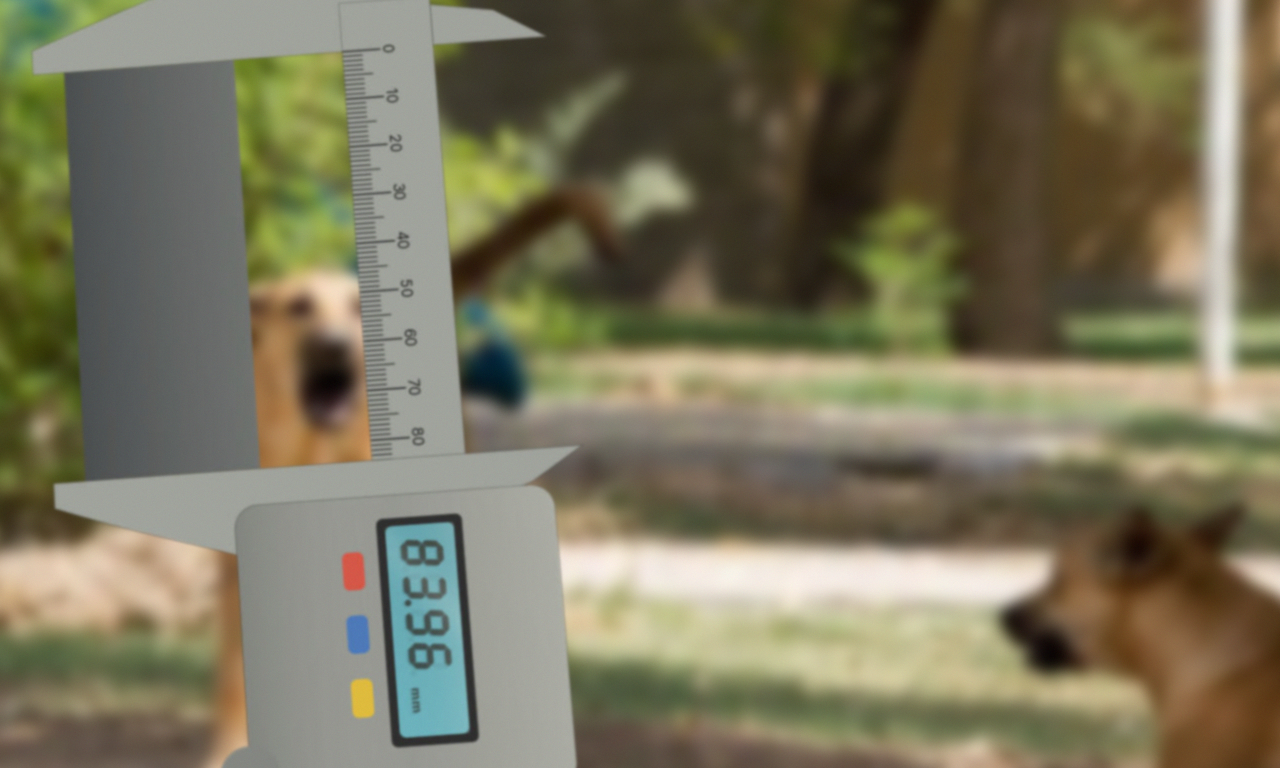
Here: 83.96 mm
